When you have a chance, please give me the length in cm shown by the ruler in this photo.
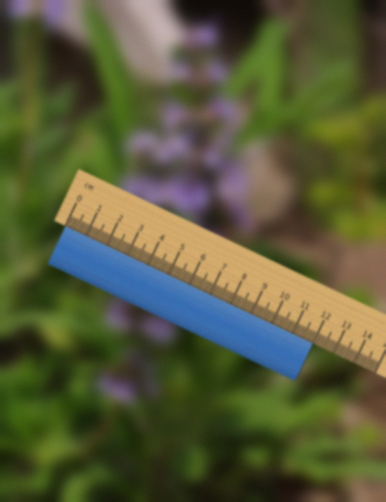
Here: 12 cm
